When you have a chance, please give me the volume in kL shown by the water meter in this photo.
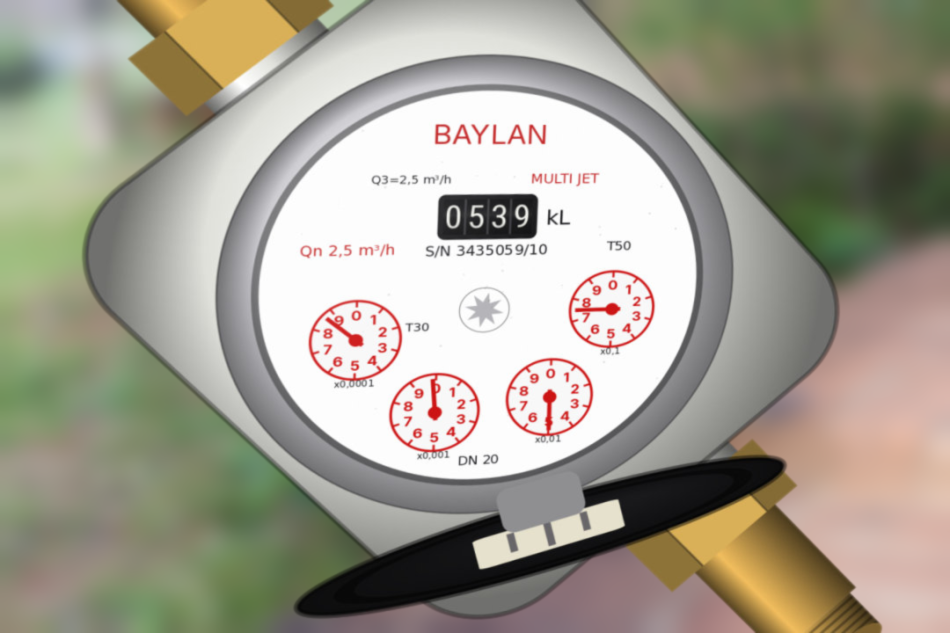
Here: 539.7498 kL
